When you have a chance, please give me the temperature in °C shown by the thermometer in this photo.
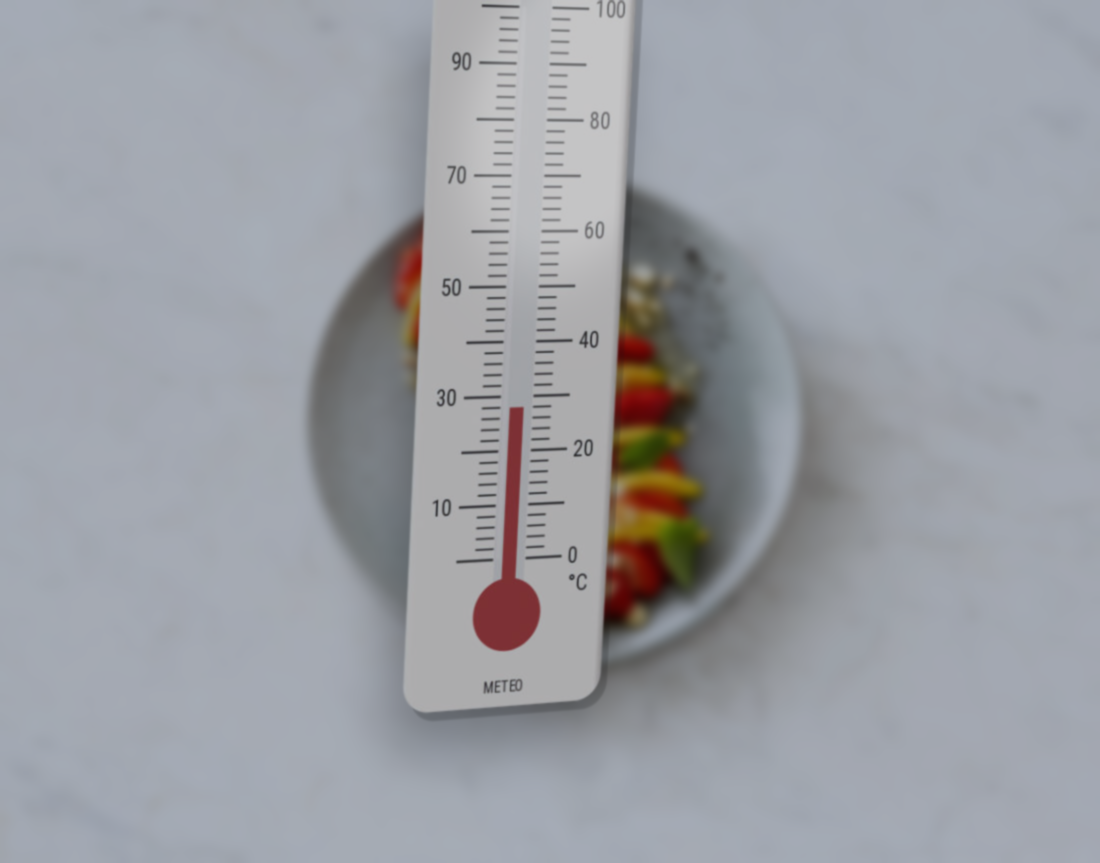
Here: 28 °C
